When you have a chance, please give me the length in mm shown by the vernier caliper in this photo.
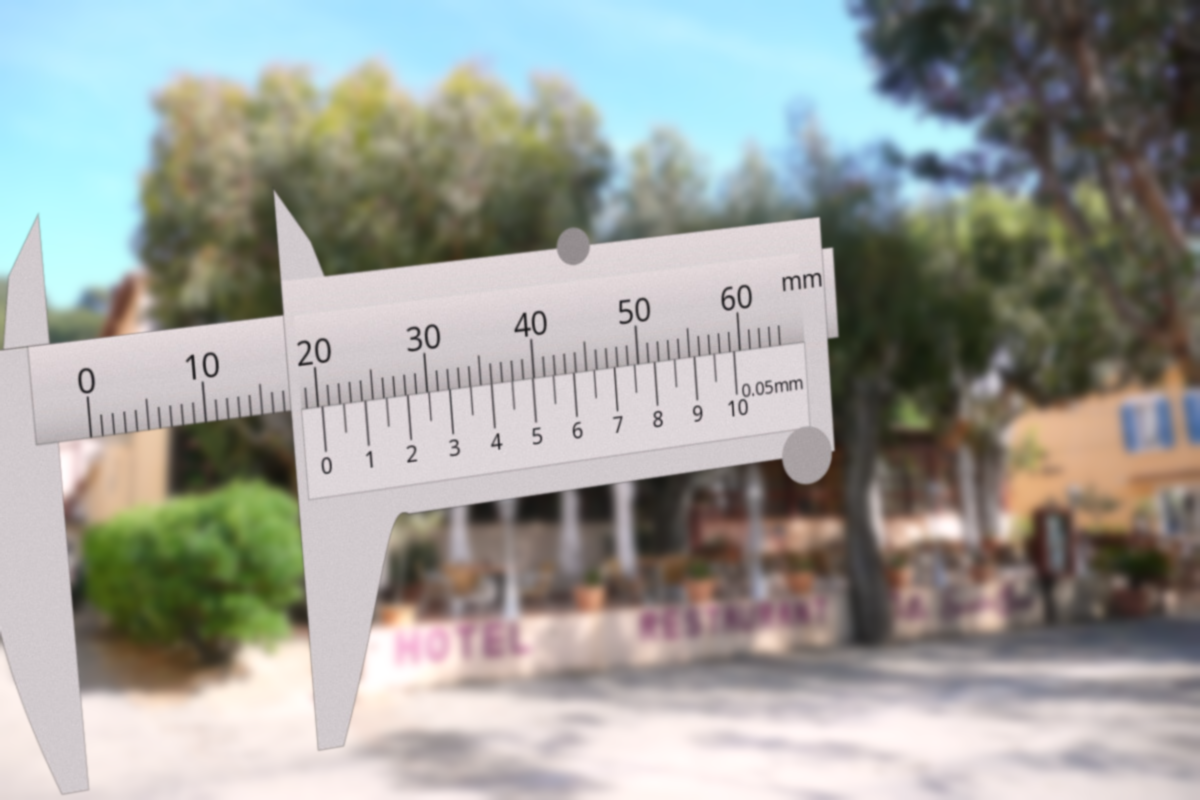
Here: 20.4 mm
